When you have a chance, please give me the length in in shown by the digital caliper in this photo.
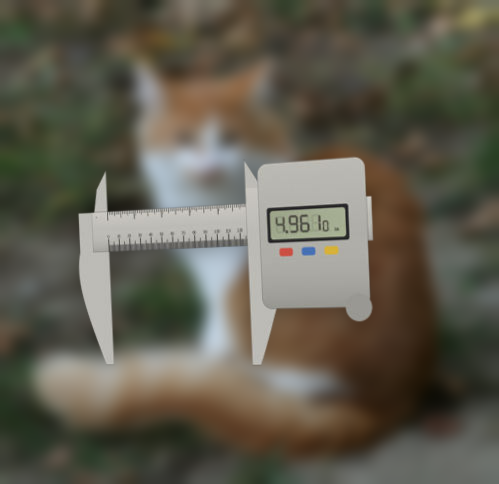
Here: 4.9610 in
